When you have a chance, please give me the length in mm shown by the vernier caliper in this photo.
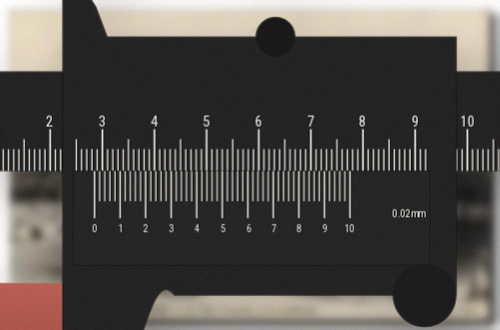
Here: 28.5 mm
